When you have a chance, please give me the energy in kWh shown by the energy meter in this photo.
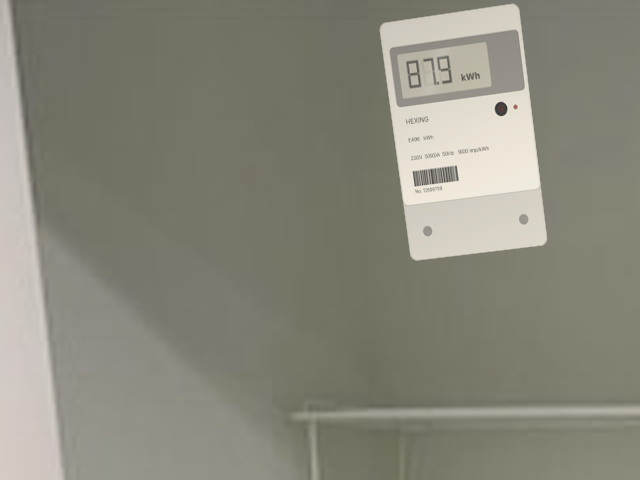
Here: 87.9 kWh
